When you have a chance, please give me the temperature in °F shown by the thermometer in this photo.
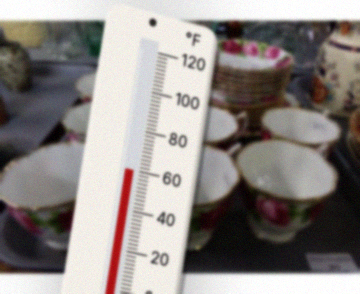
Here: 60 °F
